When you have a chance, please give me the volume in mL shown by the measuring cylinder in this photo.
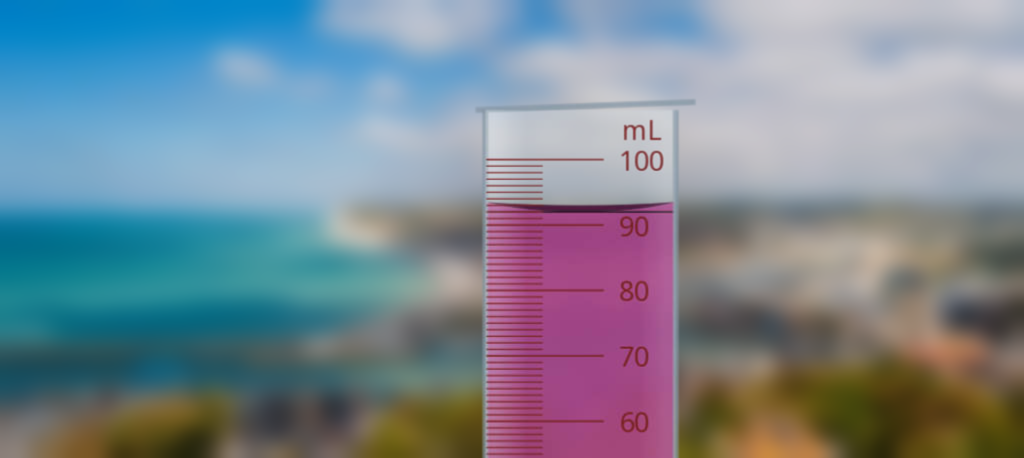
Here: 92 mL
